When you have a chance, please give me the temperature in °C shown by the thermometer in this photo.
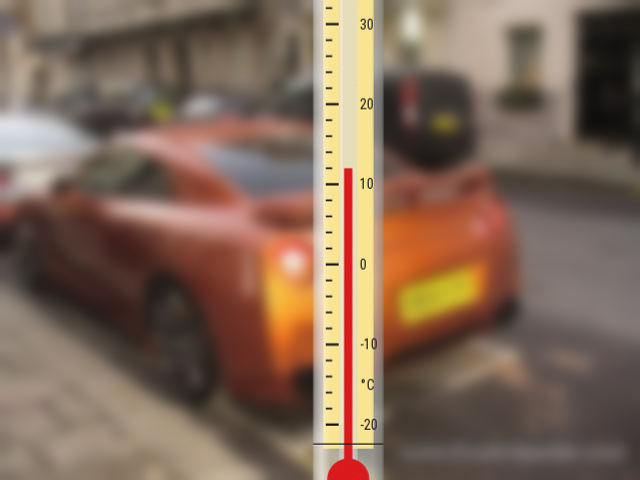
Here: 12 °C
